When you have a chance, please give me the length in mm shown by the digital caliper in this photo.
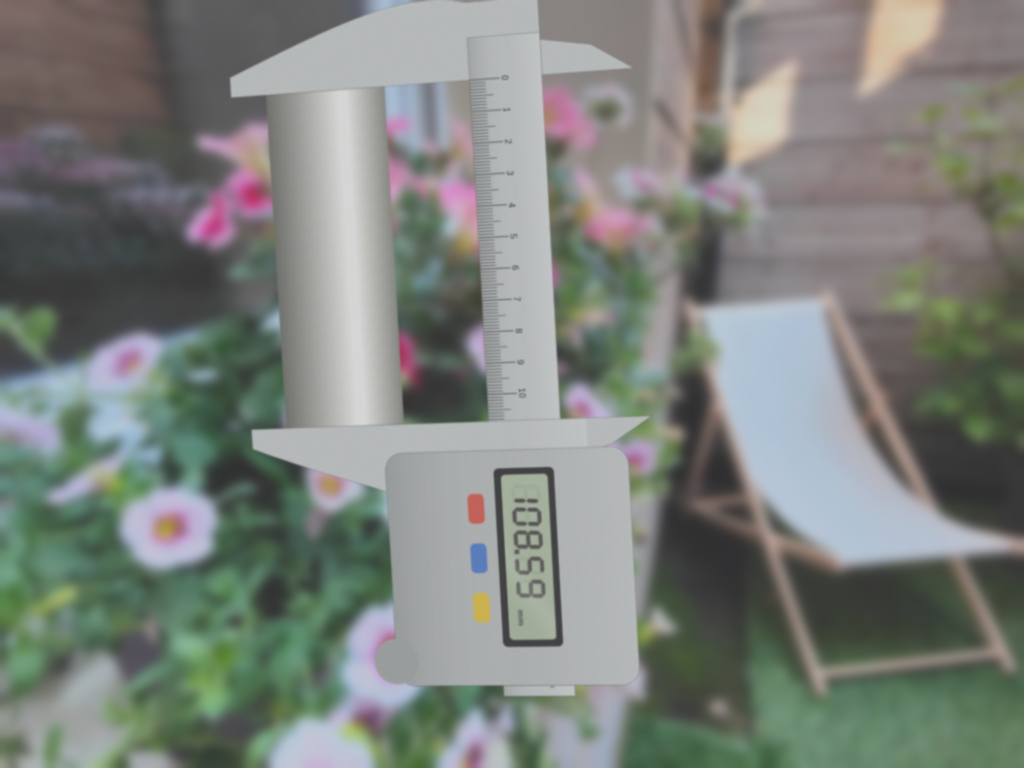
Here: 108.59 mm
